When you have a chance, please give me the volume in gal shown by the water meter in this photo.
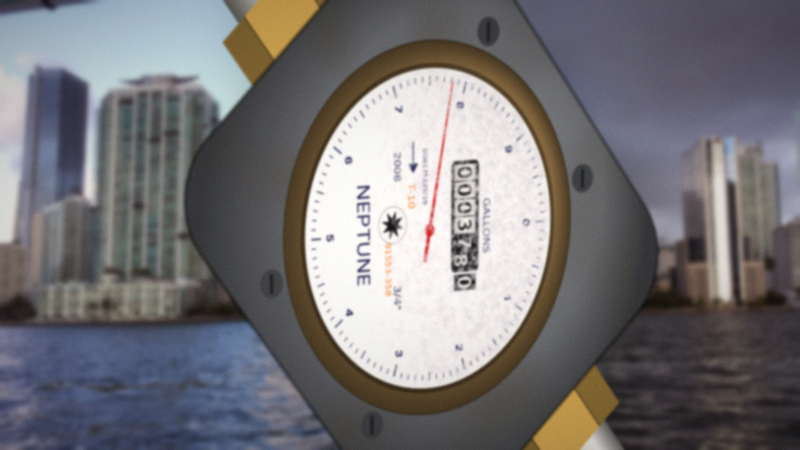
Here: 3777.8 gal
